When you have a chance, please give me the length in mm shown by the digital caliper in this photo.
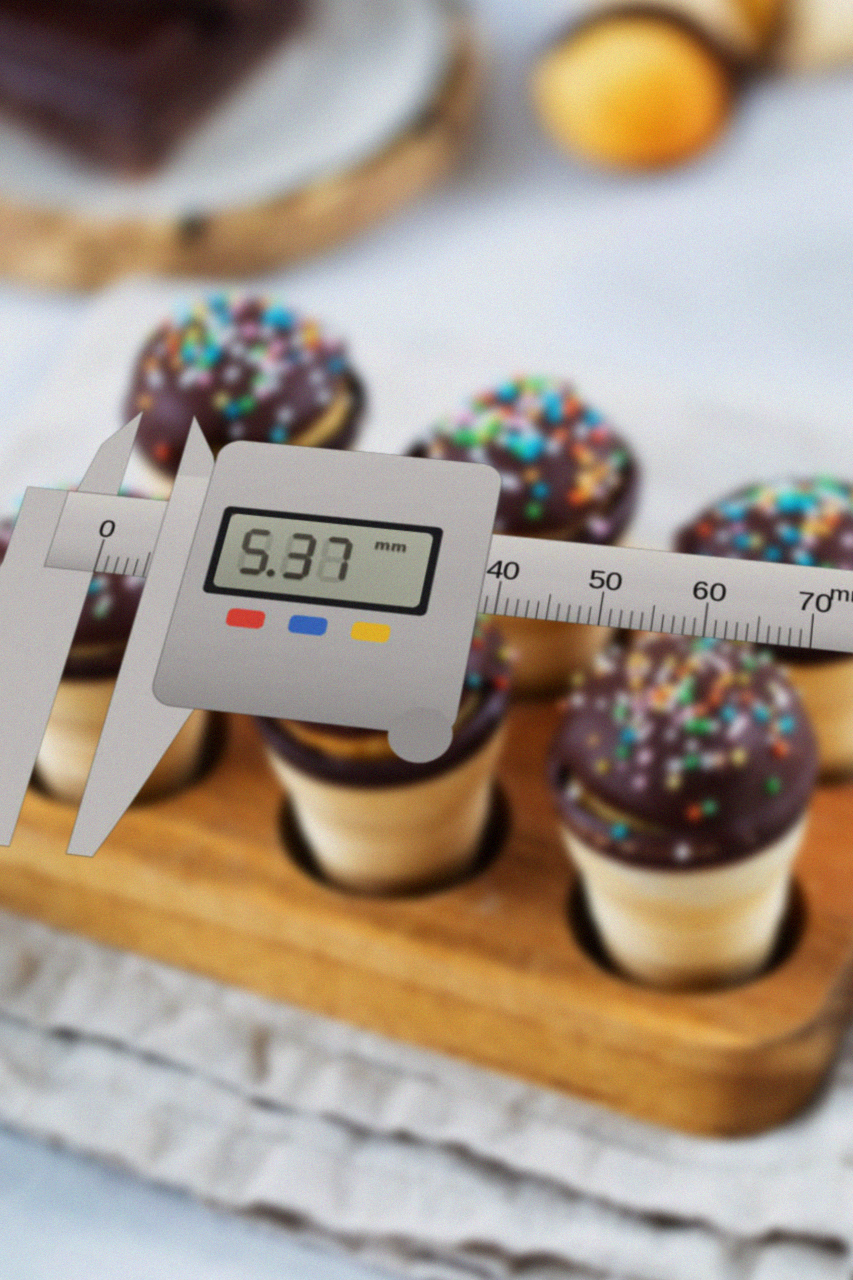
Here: 5.37 mm
